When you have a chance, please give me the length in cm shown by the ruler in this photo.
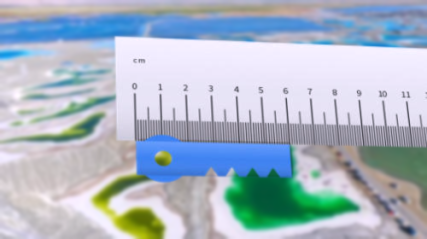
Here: 6 cm
